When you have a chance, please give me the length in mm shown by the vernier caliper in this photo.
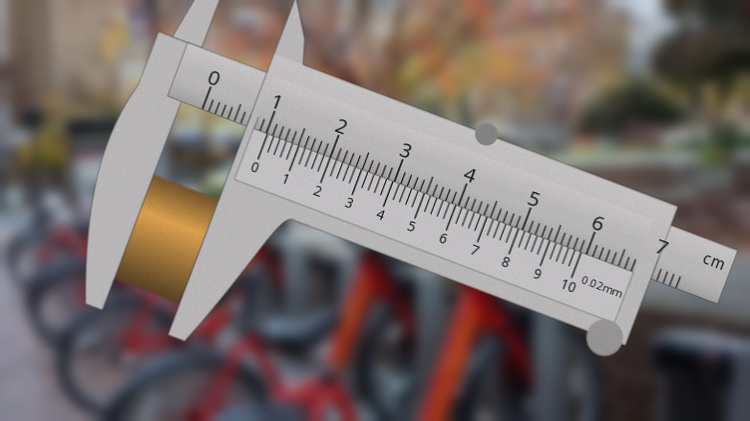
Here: 10.2 mm
